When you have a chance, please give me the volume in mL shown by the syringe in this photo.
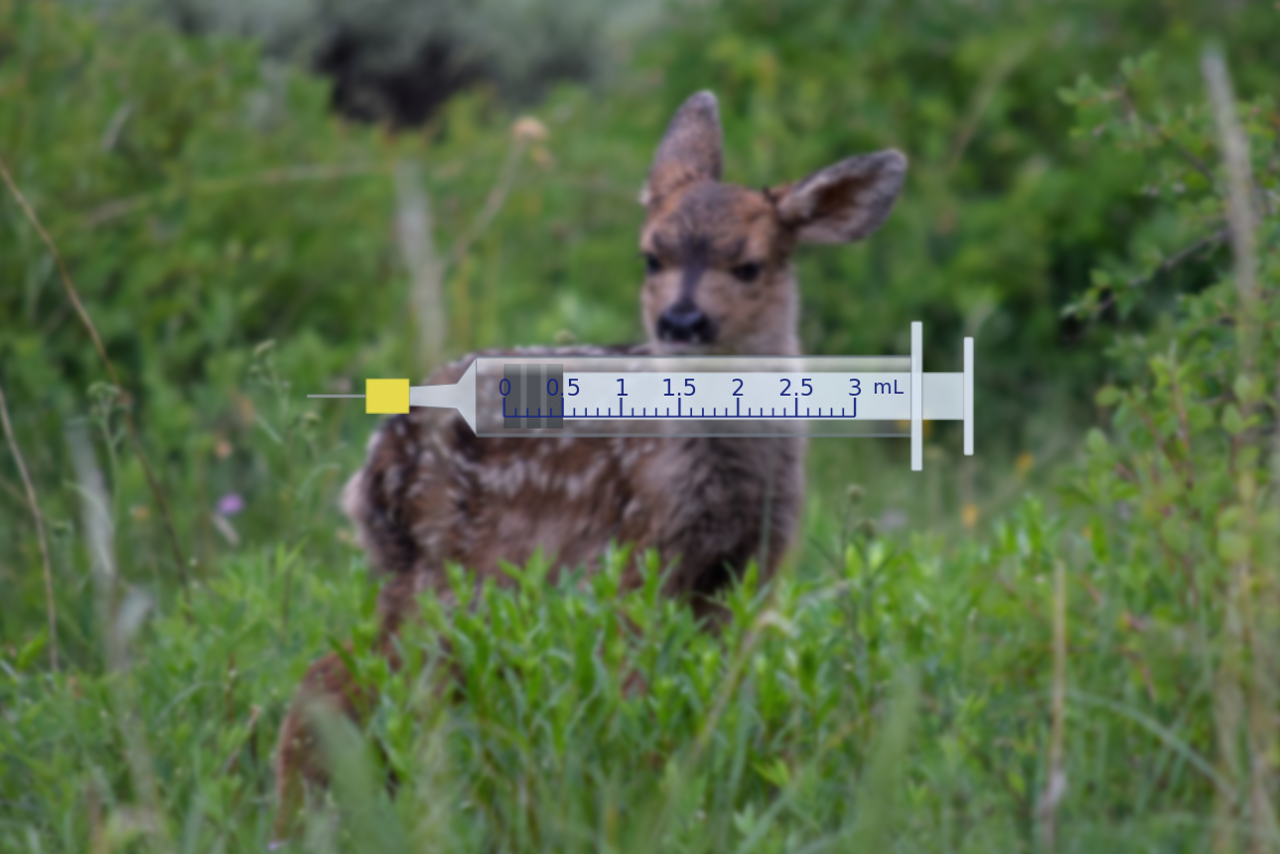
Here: 0 mL
